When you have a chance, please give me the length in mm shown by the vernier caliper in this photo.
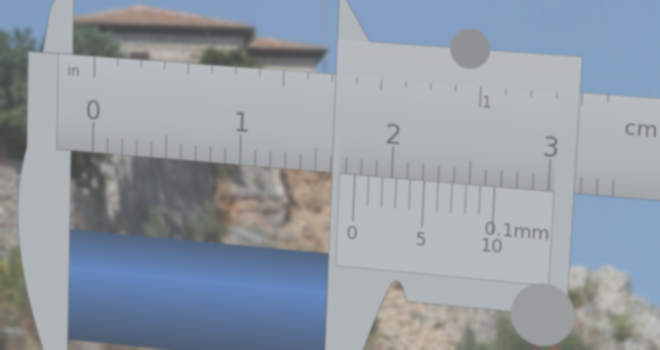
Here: 17.6 mm
